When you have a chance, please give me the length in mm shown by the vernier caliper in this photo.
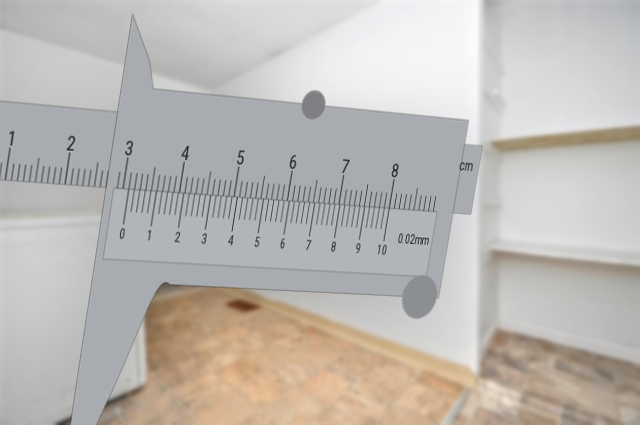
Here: 31.0 mm
